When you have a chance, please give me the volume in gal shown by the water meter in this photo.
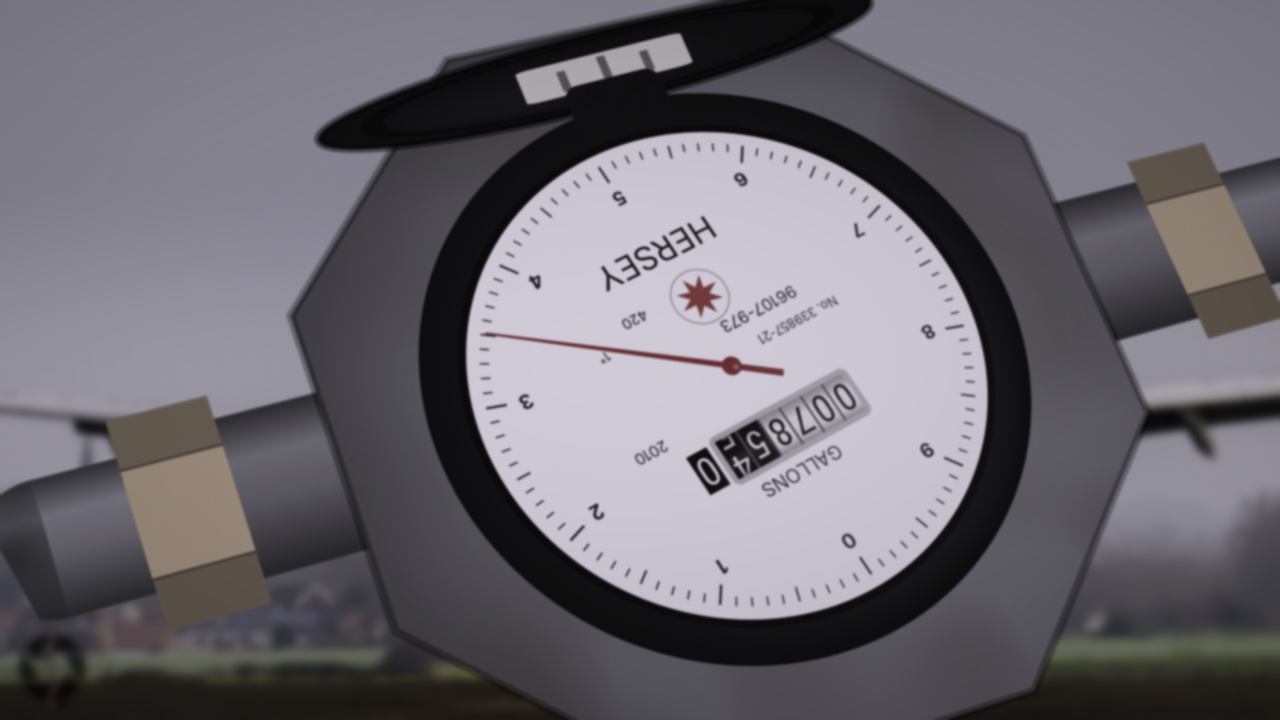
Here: 78543.5 gal
